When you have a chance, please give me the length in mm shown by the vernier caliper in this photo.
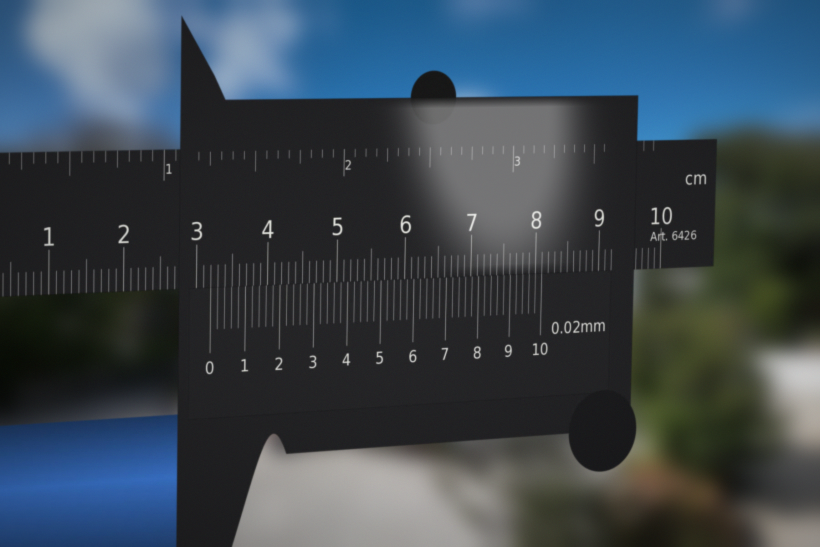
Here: 32.0 mm
